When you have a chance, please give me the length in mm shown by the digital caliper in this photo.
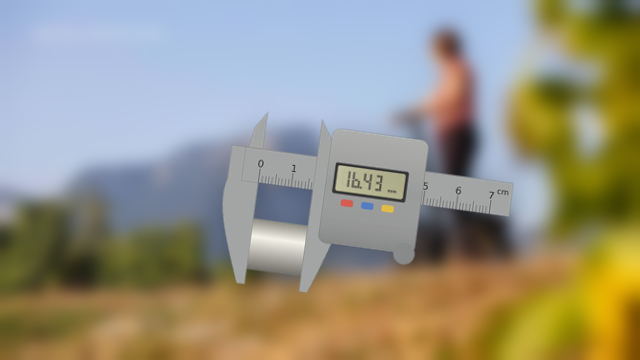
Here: 16.43 mm
